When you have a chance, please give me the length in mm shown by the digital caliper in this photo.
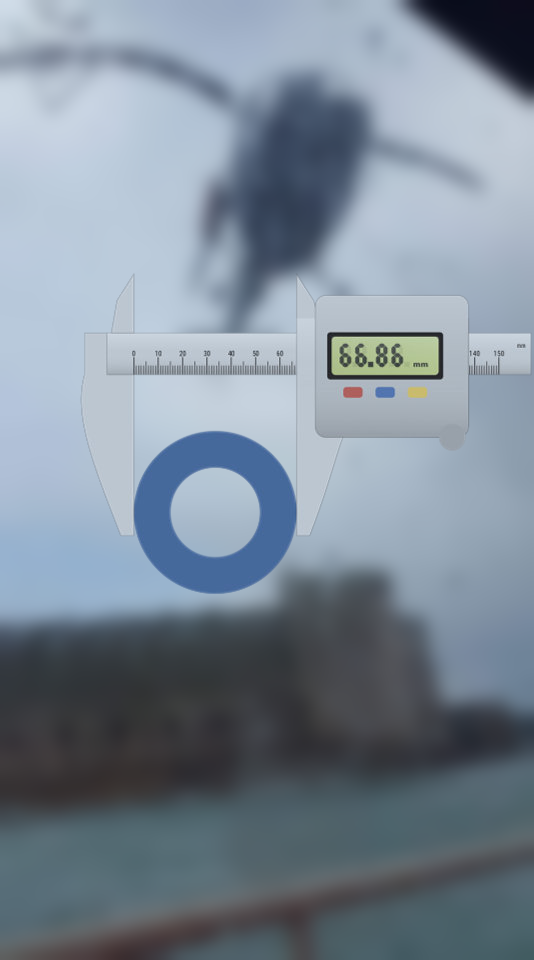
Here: 66.86 mm
